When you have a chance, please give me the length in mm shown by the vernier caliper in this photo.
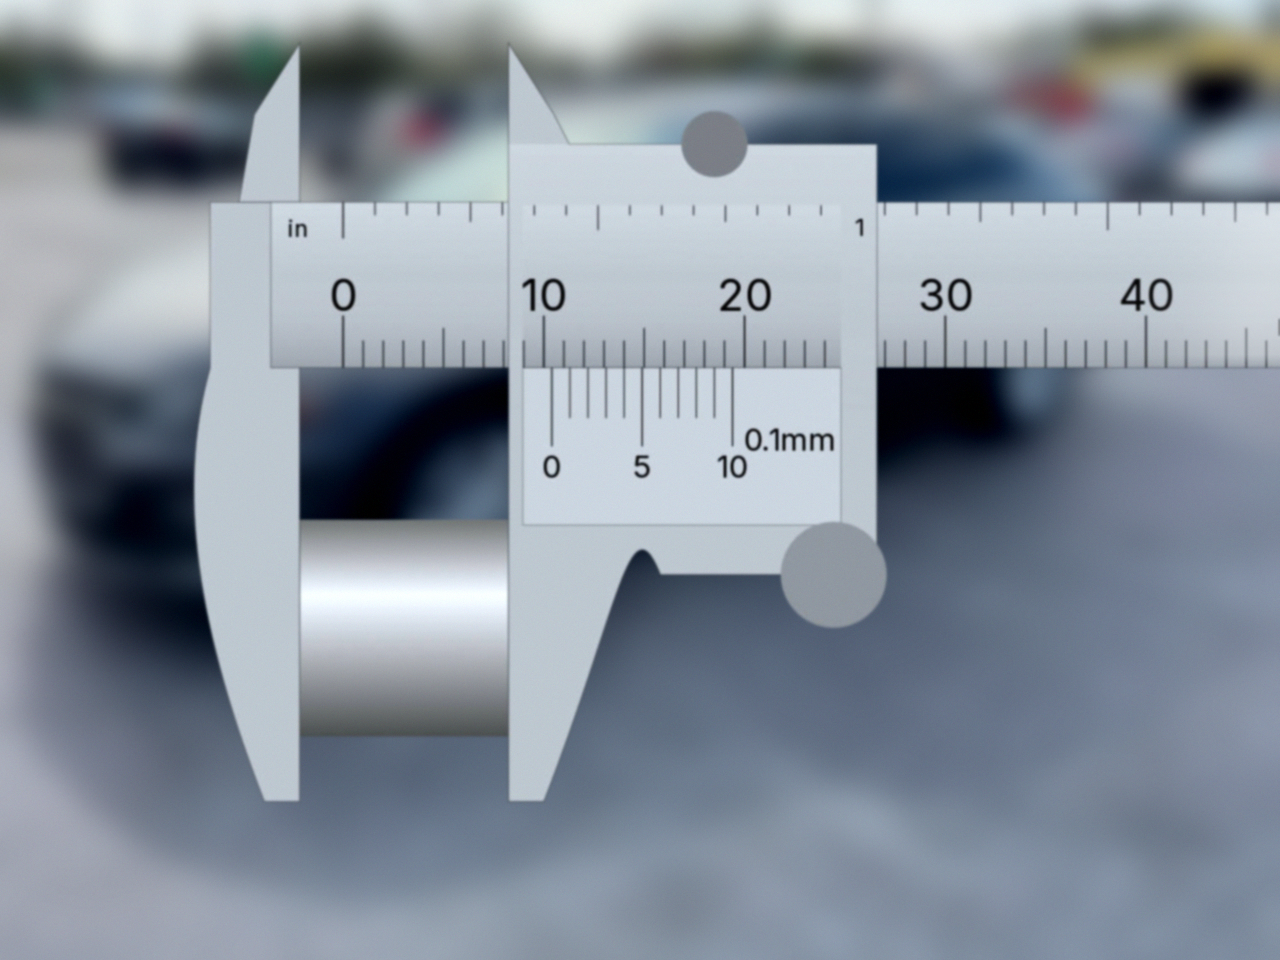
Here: 10.4 mm
